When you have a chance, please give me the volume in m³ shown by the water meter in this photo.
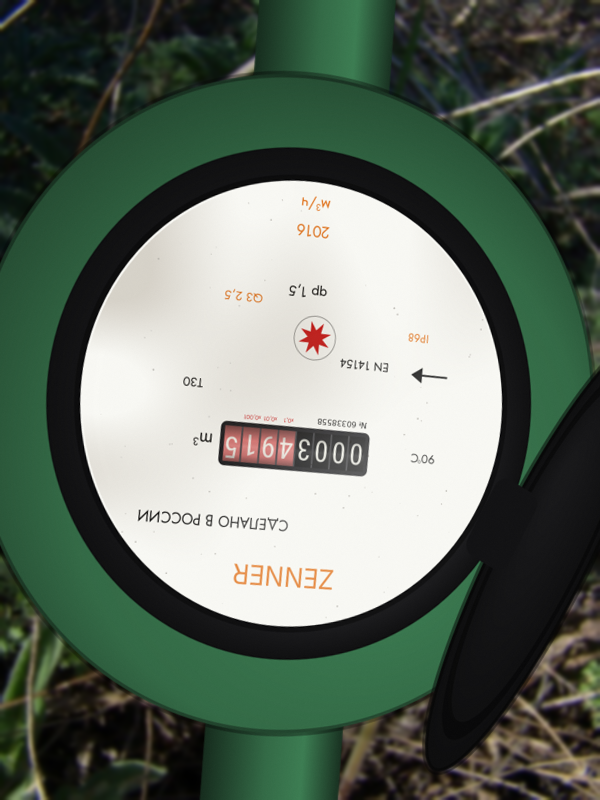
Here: 3.4915 m³
